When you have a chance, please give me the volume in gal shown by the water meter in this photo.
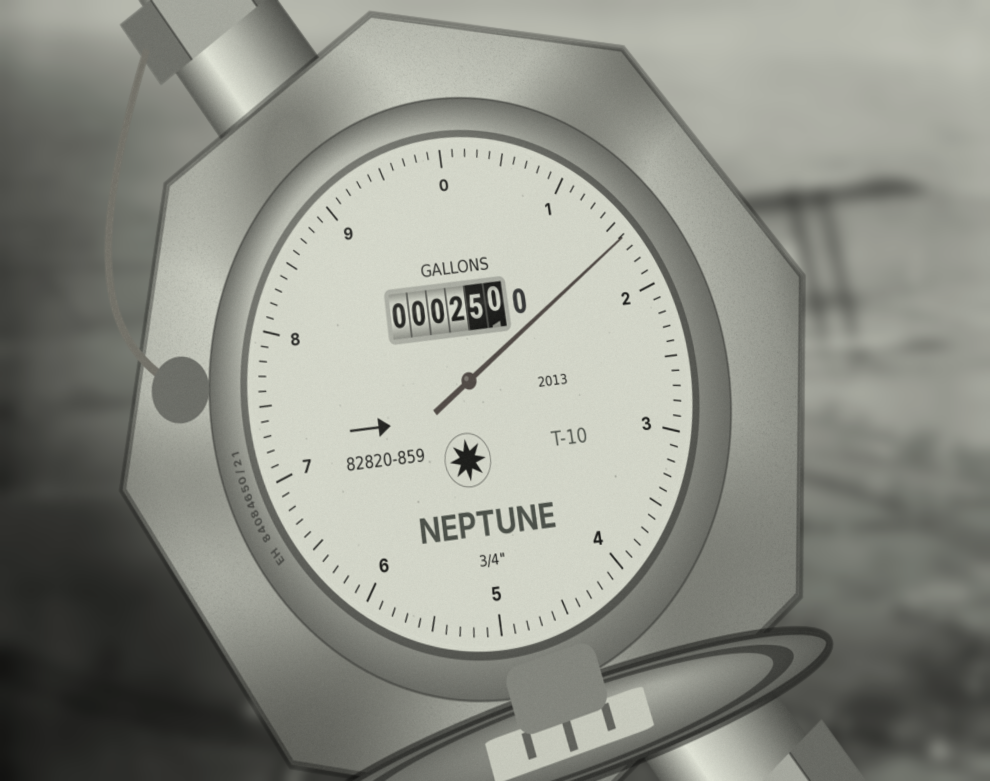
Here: 2501.6 gal
